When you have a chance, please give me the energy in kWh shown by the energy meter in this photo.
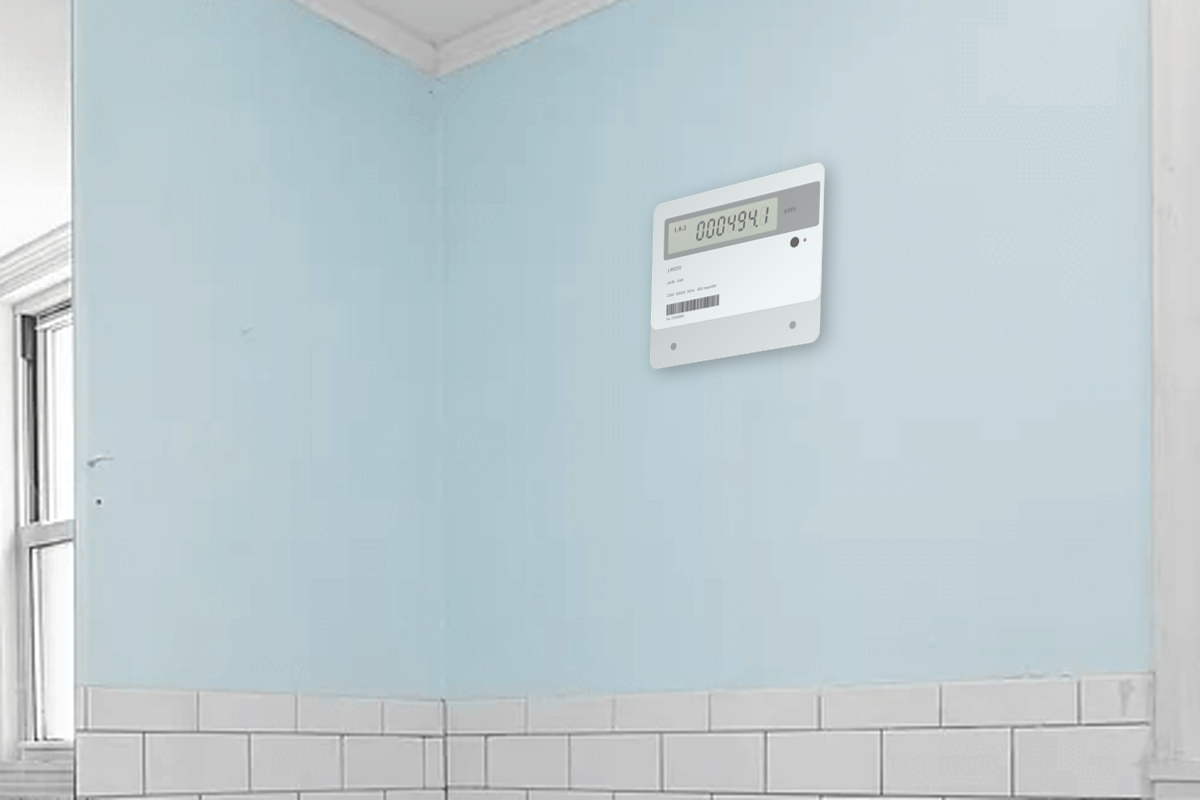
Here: 494.1 kWh
